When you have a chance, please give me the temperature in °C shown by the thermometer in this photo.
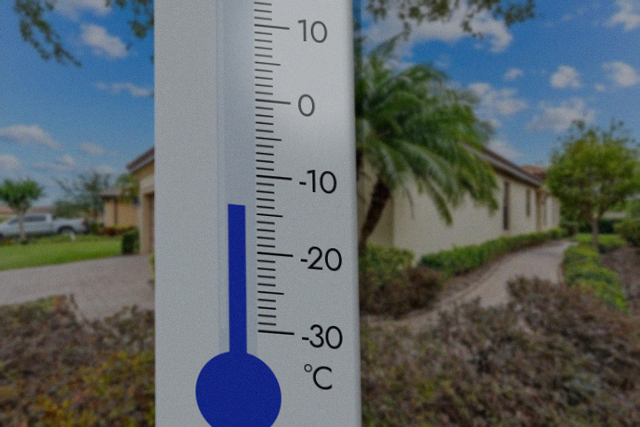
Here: -14 °C
